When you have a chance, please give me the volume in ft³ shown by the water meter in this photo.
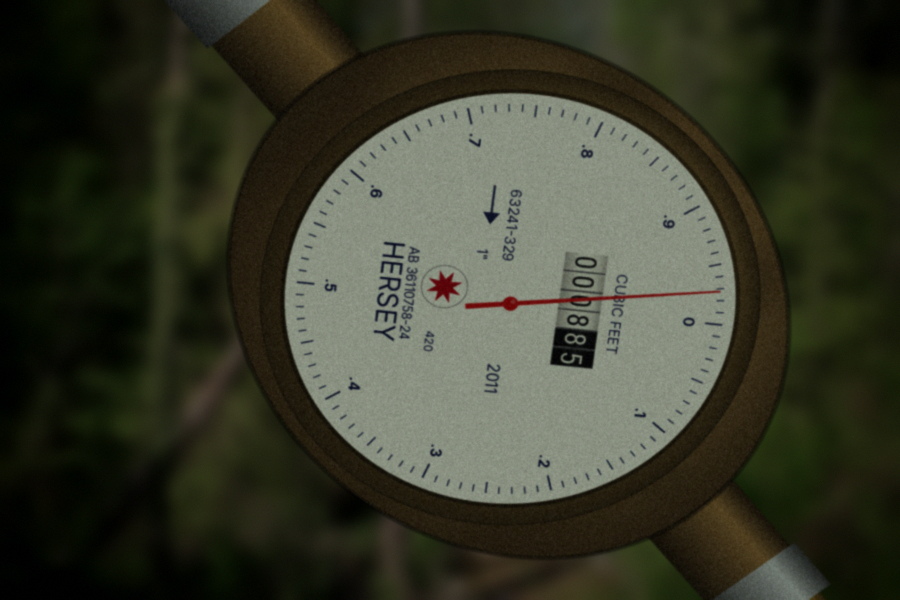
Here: 884.97 ft³
